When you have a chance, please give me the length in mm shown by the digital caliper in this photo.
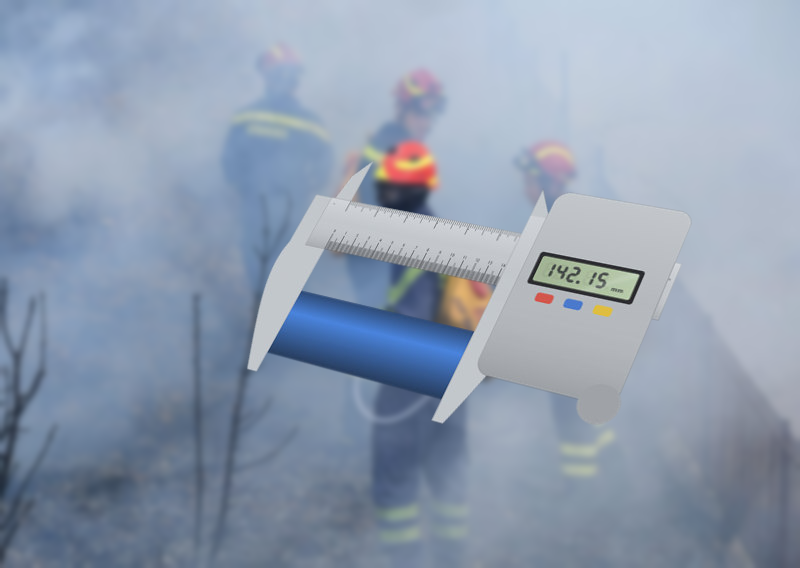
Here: 142.15 mm
